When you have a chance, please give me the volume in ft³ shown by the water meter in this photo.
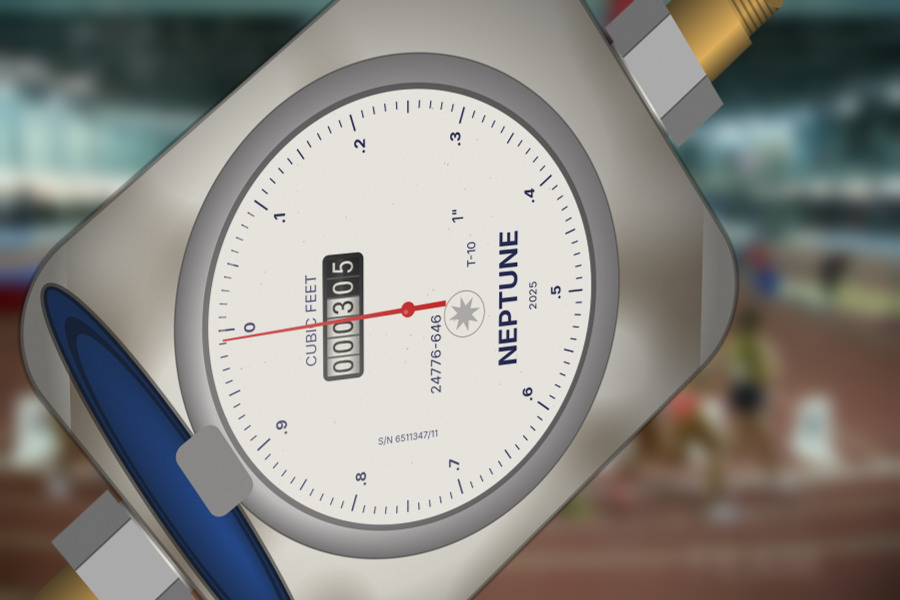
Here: 304.99 ft³
